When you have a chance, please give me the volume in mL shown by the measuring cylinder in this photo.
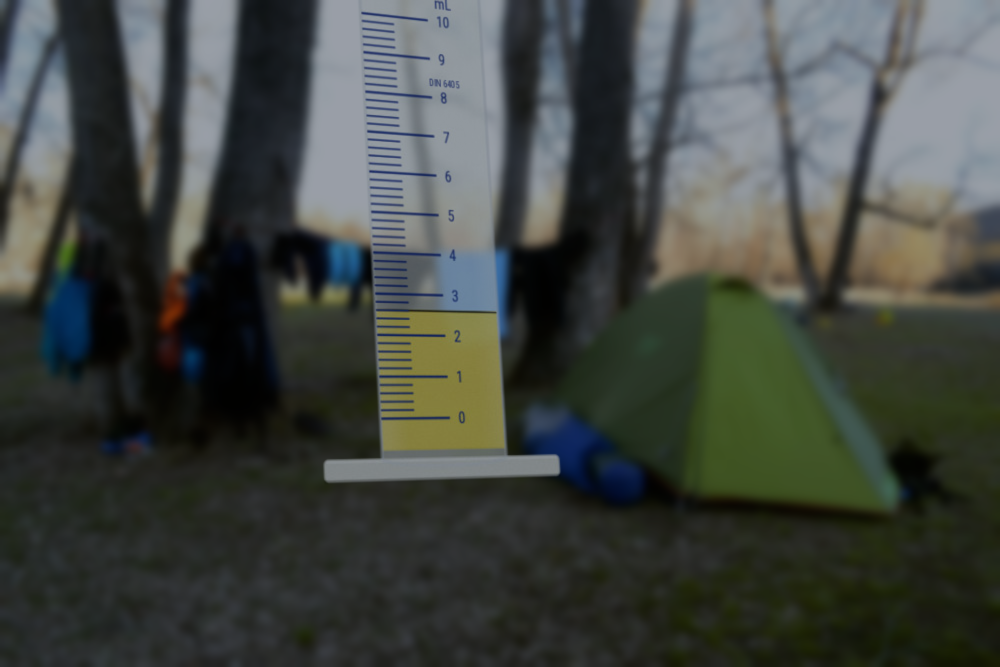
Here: 2.6 mL
